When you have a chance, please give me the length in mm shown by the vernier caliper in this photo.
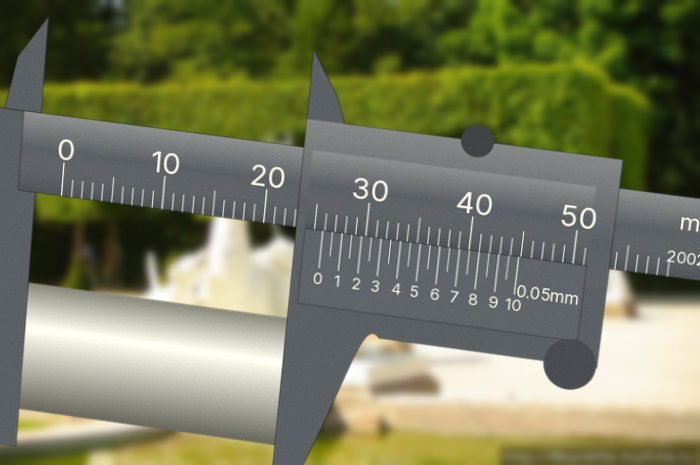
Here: 25.8 mm
